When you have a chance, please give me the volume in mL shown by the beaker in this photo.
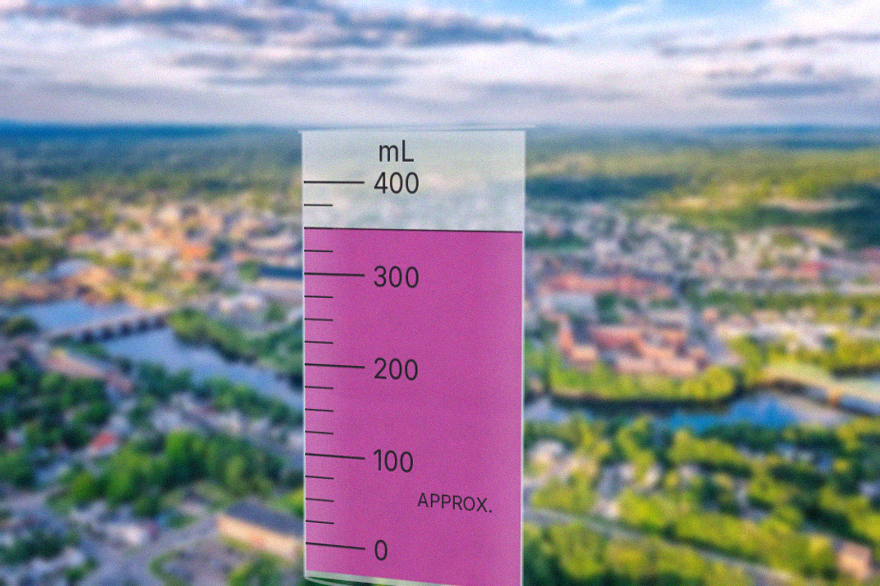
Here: 350 mL
